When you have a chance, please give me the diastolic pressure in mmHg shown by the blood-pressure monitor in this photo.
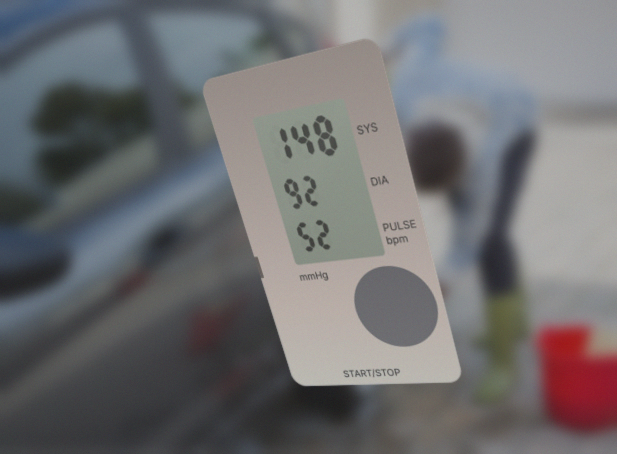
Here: 92 mmHg
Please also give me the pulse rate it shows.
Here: 52 bpm
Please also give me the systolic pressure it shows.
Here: 148 mmHg
